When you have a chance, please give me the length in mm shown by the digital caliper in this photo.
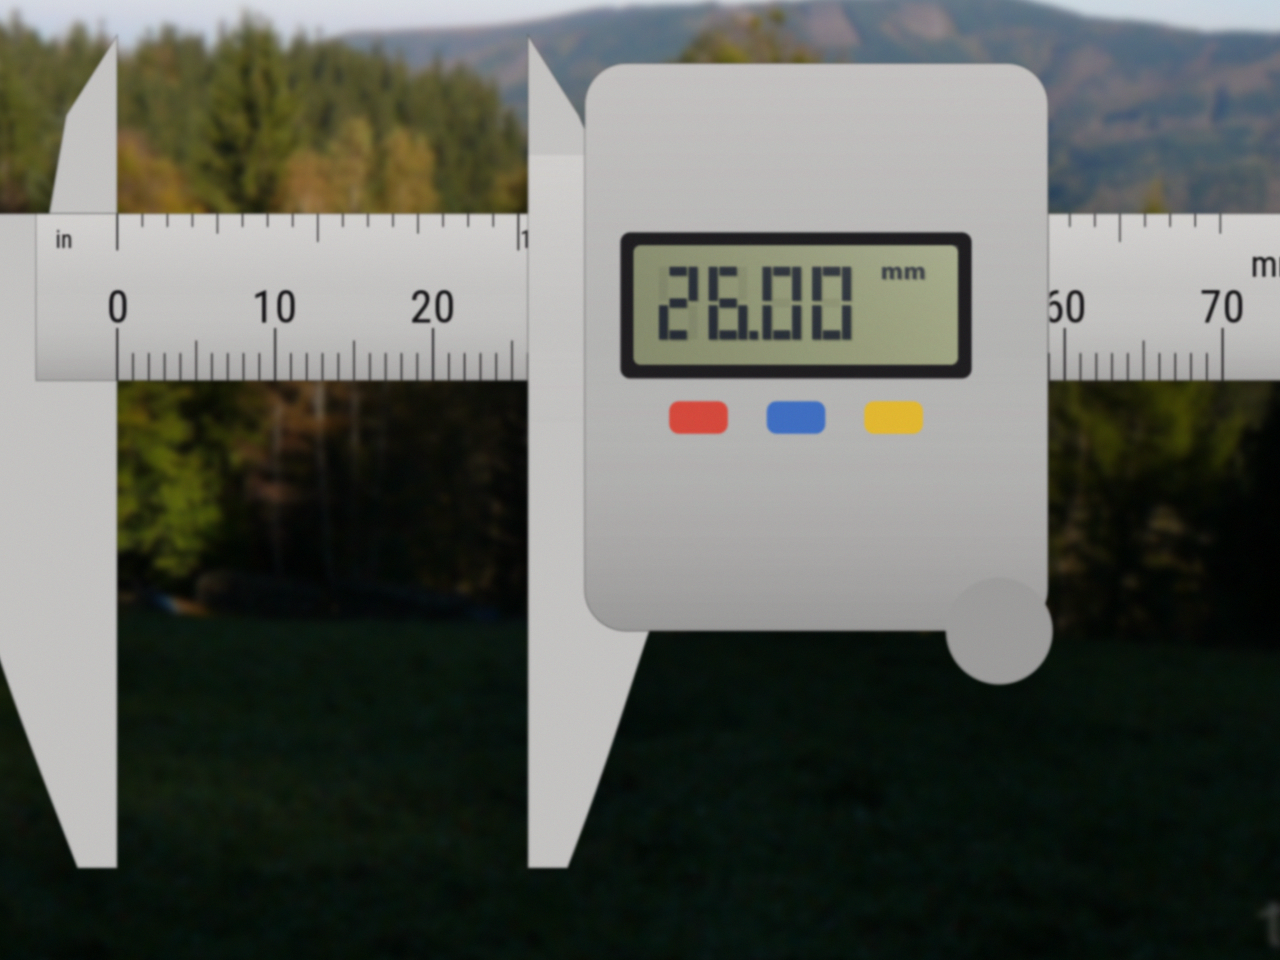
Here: 26.00 mm
